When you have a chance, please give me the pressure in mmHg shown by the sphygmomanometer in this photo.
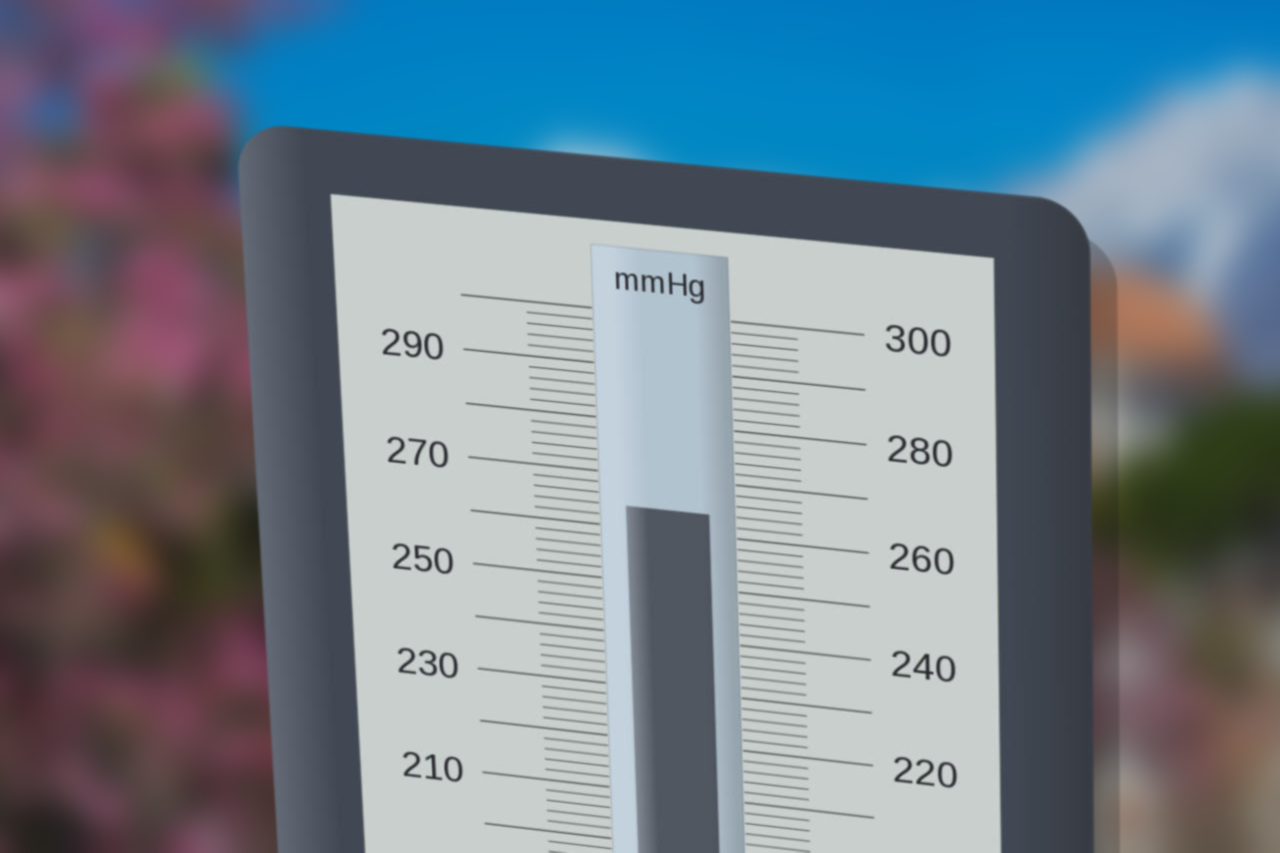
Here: 264 mmHg
